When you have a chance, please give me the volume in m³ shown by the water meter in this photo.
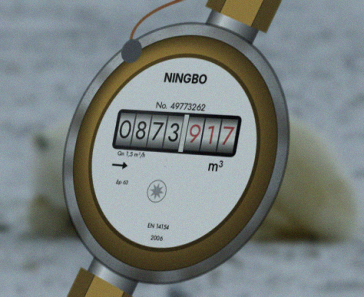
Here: 873.917 m³
